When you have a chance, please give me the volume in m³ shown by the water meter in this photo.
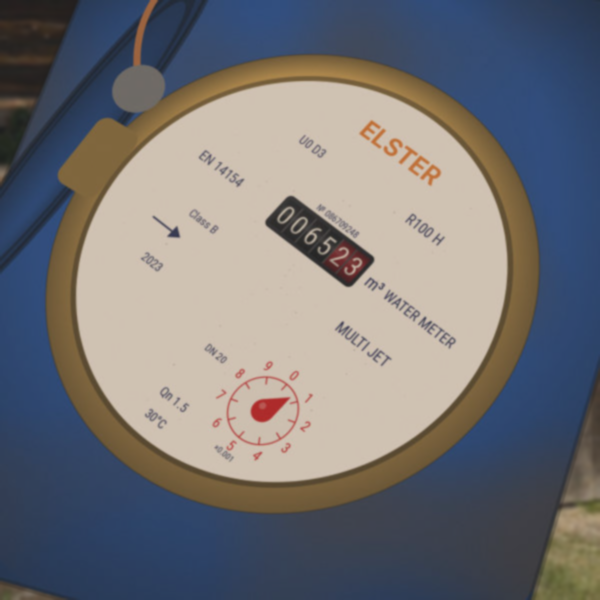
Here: 65.230 m³
